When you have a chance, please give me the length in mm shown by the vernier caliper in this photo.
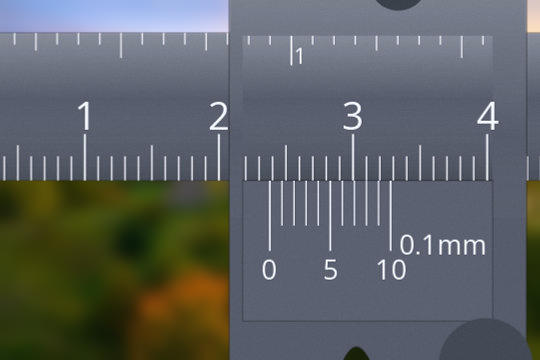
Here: 23.8 mm
